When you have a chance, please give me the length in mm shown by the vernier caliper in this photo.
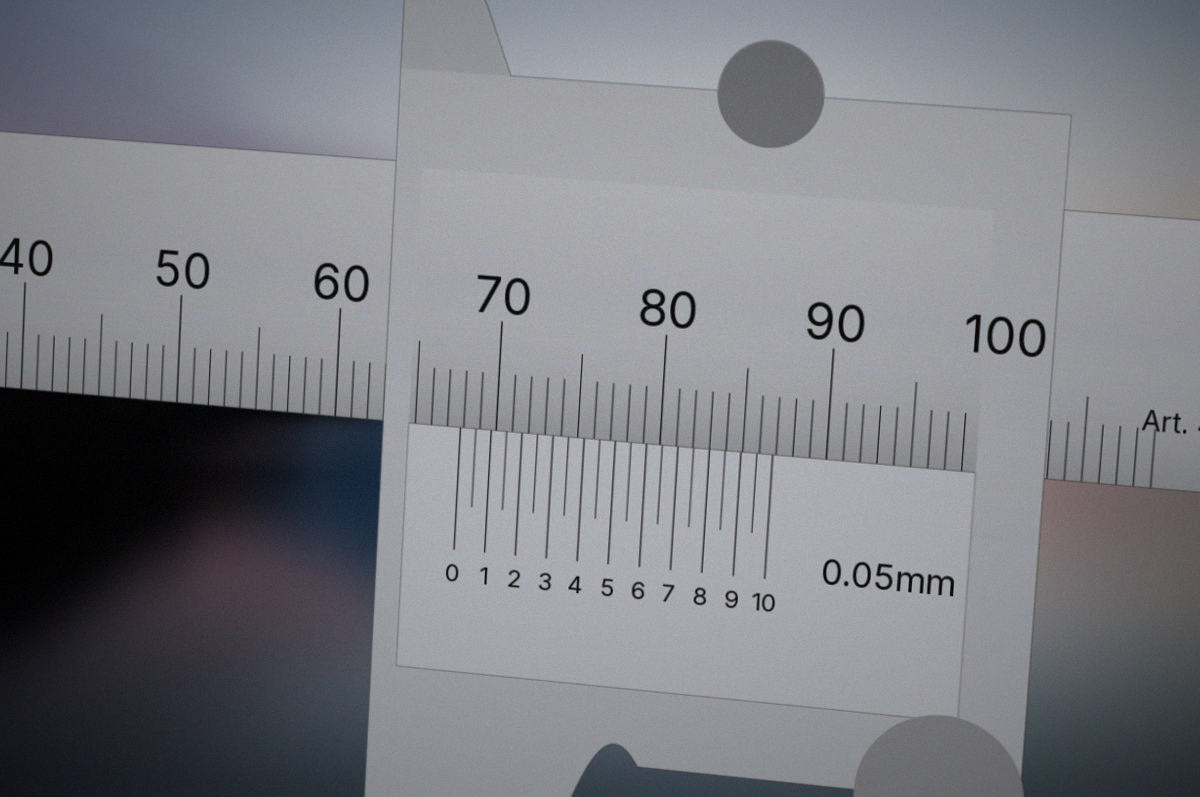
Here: 67.8 mm
